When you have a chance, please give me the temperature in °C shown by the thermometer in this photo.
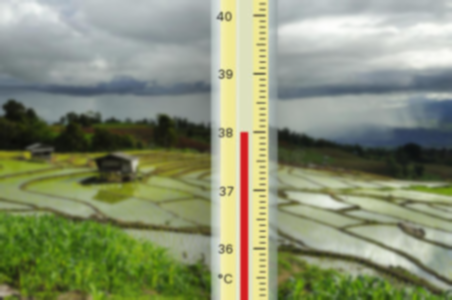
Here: 38 °C
